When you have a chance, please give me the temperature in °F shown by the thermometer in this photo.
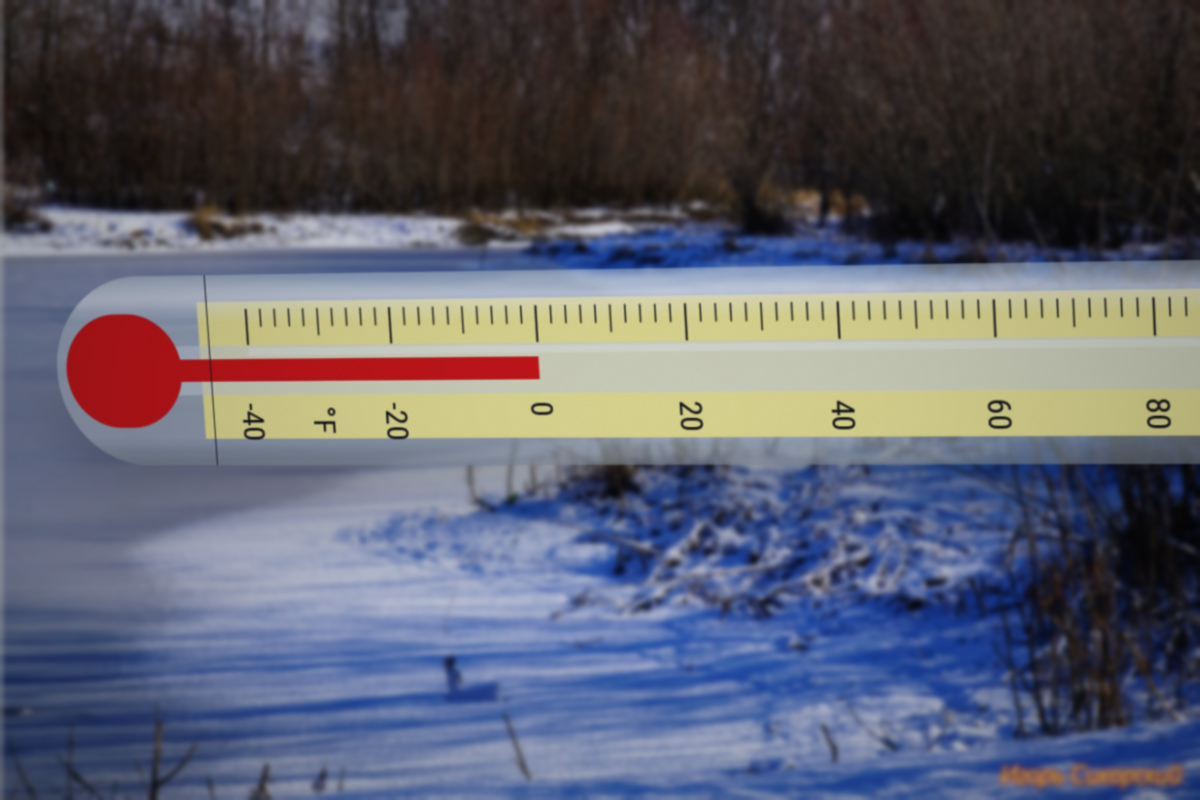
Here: 0 °F
